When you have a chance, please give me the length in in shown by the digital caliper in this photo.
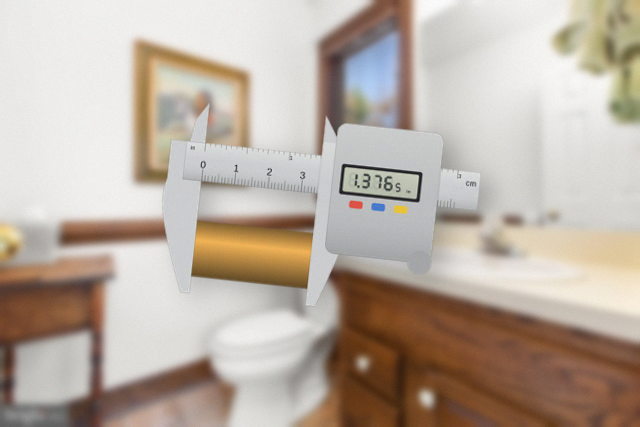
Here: 1.3765 in
